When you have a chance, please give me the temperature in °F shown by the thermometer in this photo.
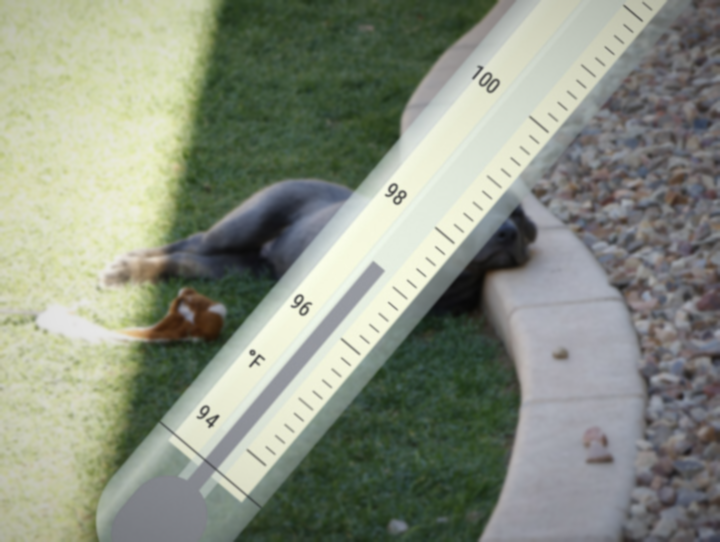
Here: 97.1 °F
